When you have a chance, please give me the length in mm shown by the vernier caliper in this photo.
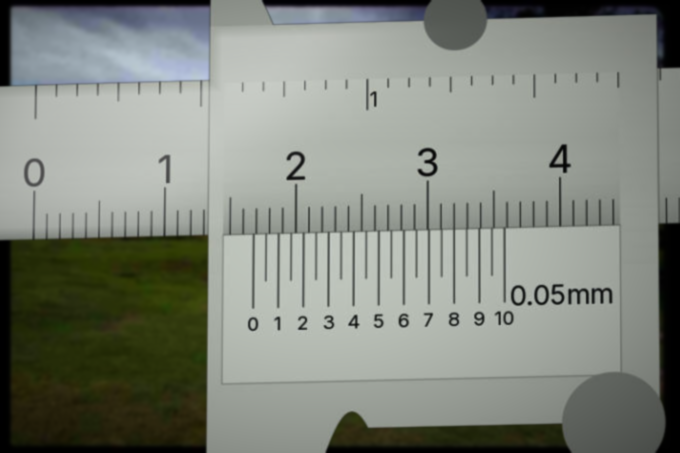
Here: 16.8 mm
